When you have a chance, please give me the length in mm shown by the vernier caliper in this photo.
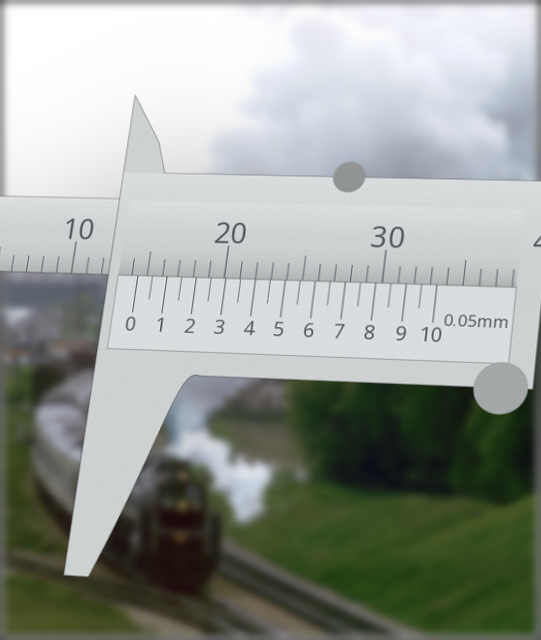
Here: 14.4 mm
